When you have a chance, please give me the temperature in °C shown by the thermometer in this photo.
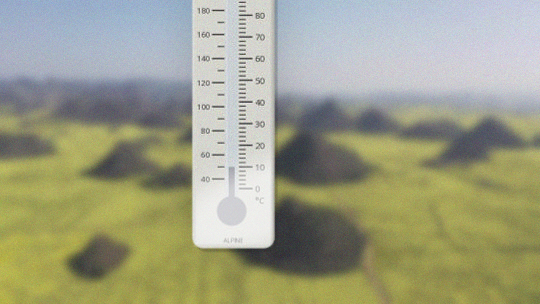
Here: 10 °C
